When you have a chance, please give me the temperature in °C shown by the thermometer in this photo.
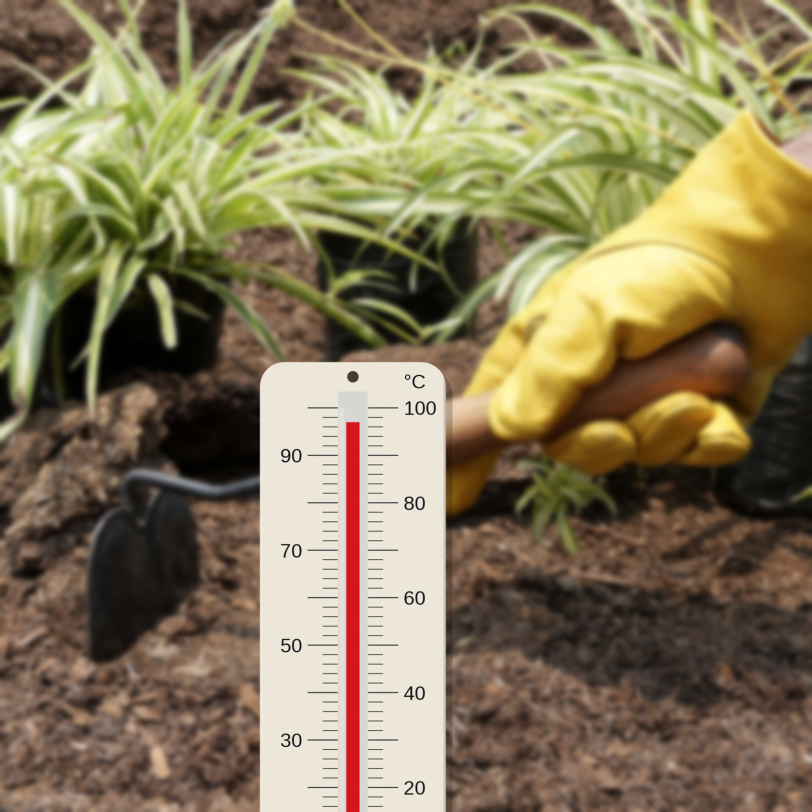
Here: 97 °C
